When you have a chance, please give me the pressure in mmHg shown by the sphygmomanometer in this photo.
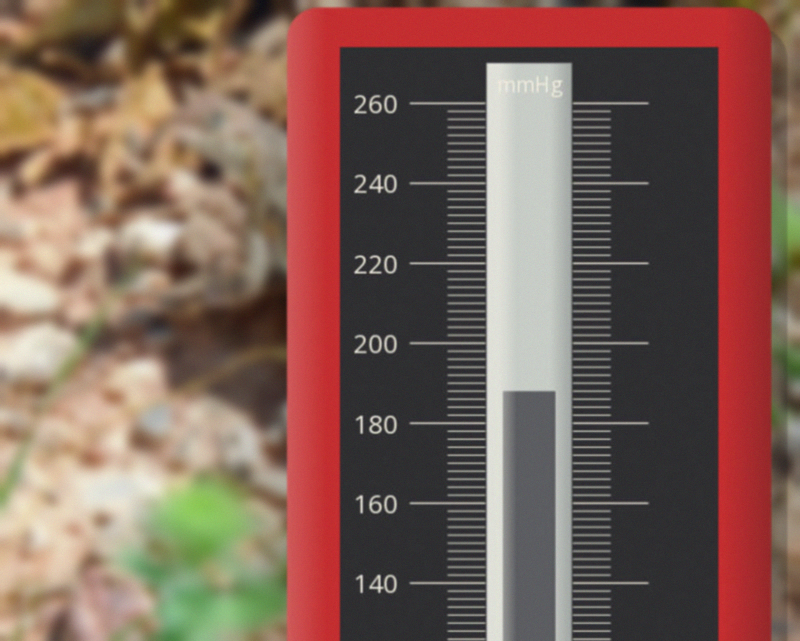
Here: 188 mmHg
